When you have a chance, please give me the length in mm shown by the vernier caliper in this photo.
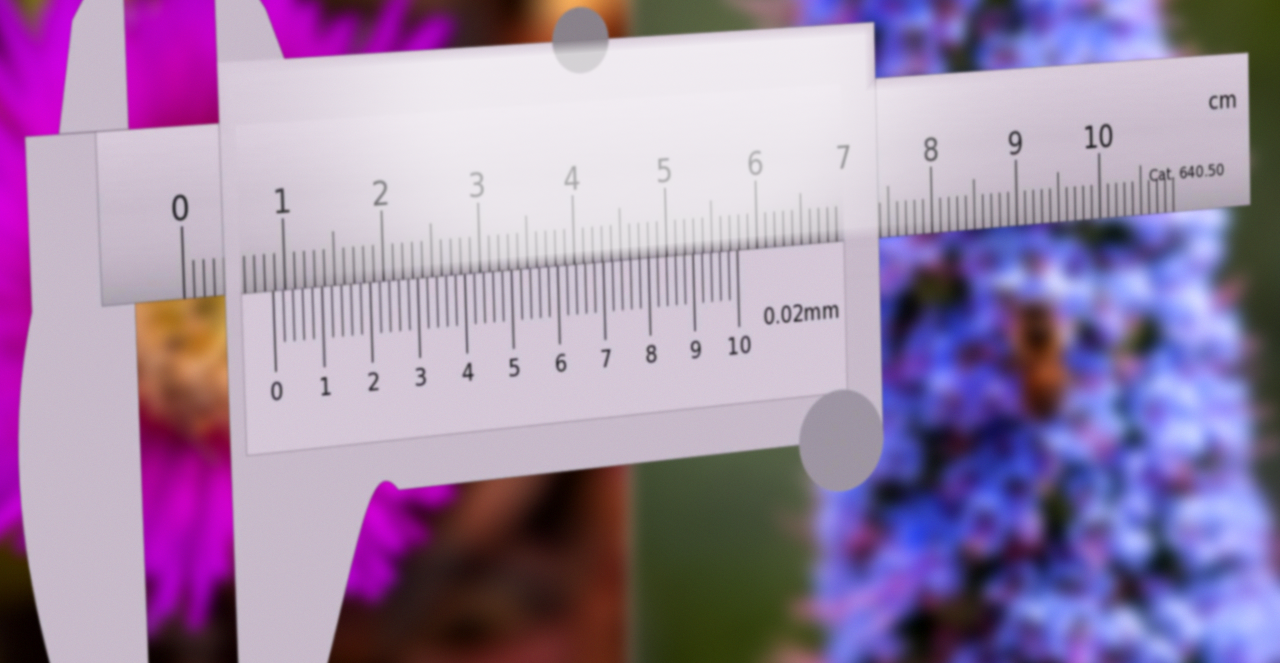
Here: 8.8 mm
